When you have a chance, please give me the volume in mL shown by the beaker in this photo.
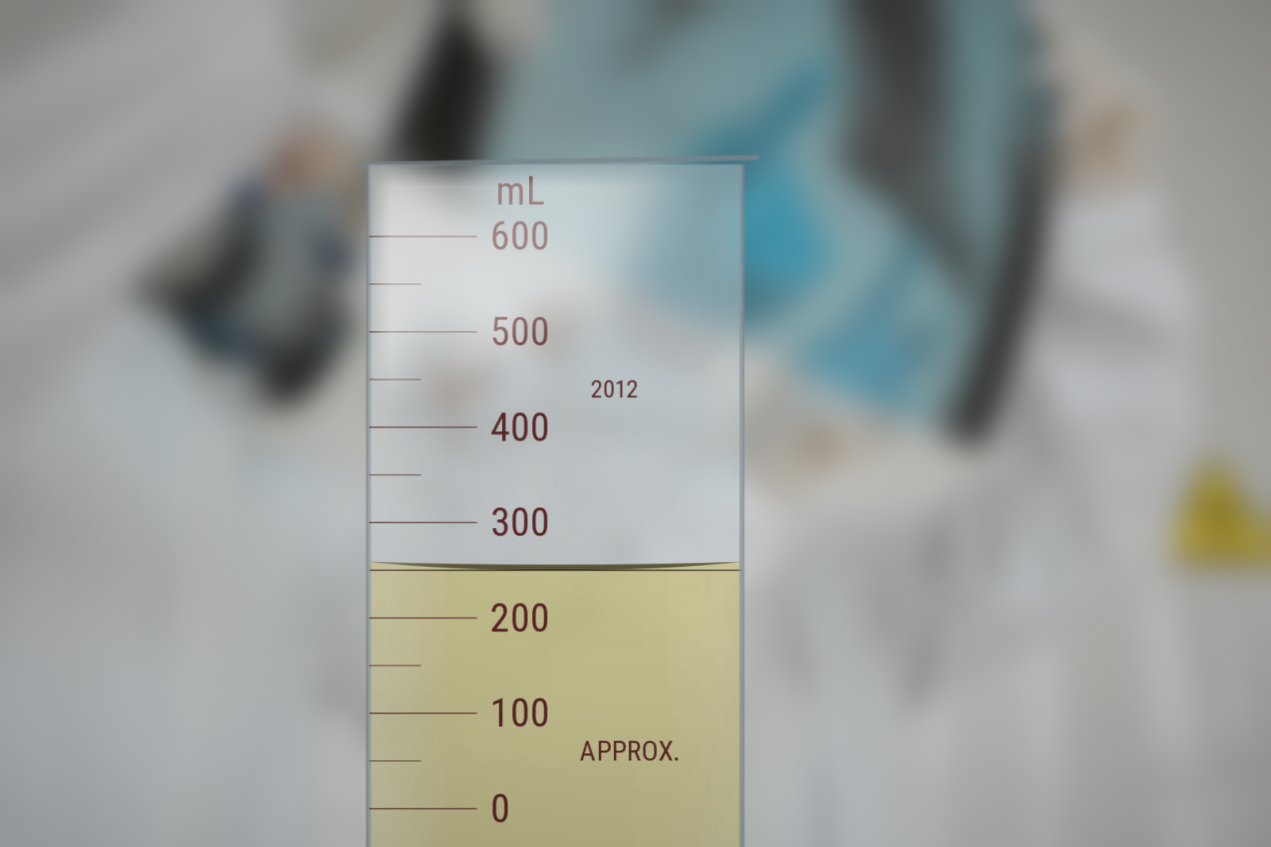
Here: 250 mL
